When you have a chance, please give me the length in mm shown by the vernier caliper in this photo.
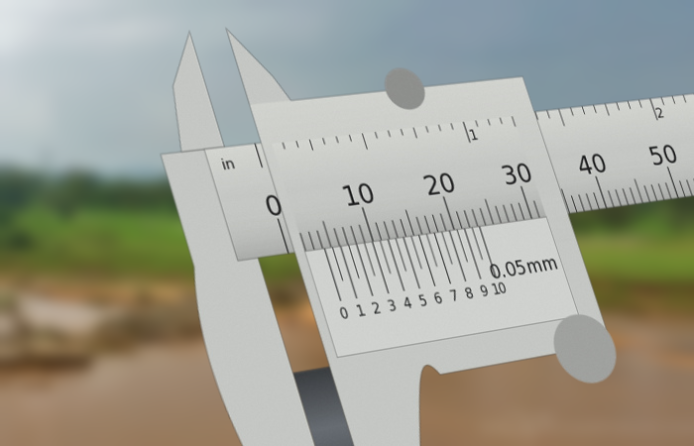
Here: 4.2 mm
